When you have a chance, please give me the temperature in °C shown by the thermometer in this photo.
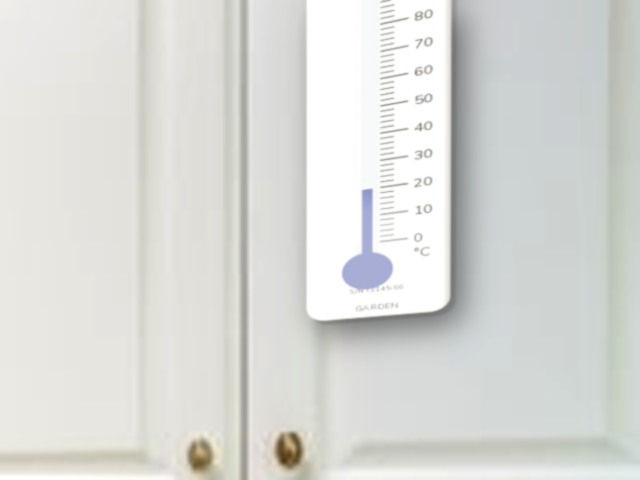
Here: 20 °C
